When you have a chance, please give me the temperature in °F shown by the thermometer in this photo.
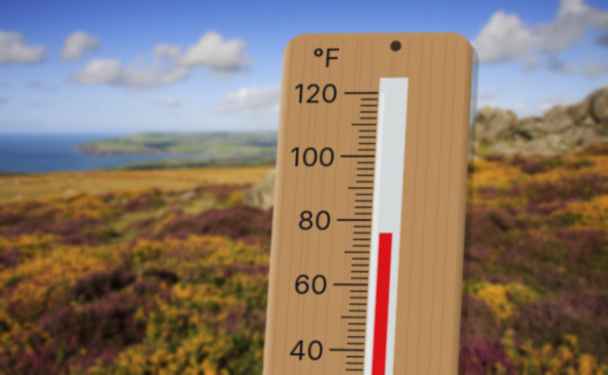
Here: 76 °F
